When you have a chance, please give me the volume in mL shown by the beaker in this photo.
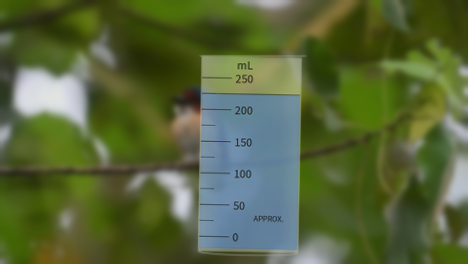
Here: 225 mL
